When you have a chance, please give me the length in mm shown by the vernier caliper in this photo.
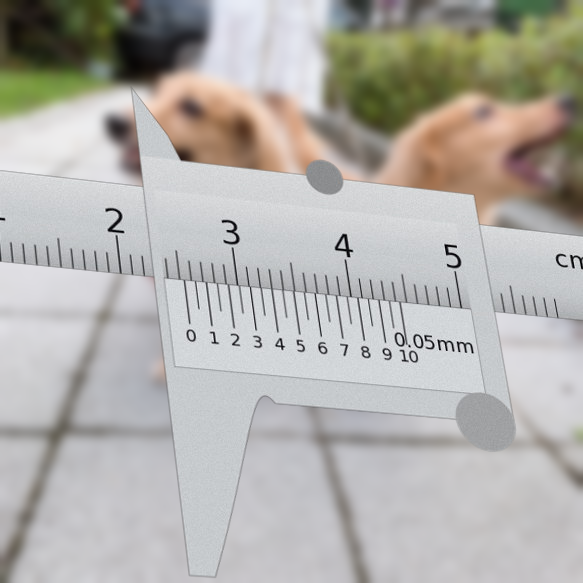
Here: 25.4 mm
